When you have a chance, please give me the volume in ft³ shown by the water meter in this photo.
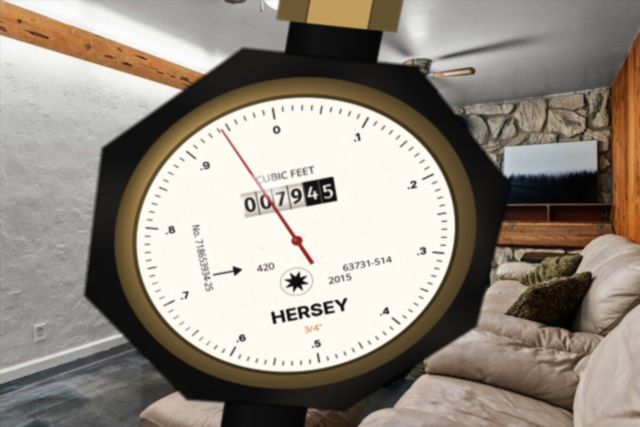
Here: 7944.94 ft³
